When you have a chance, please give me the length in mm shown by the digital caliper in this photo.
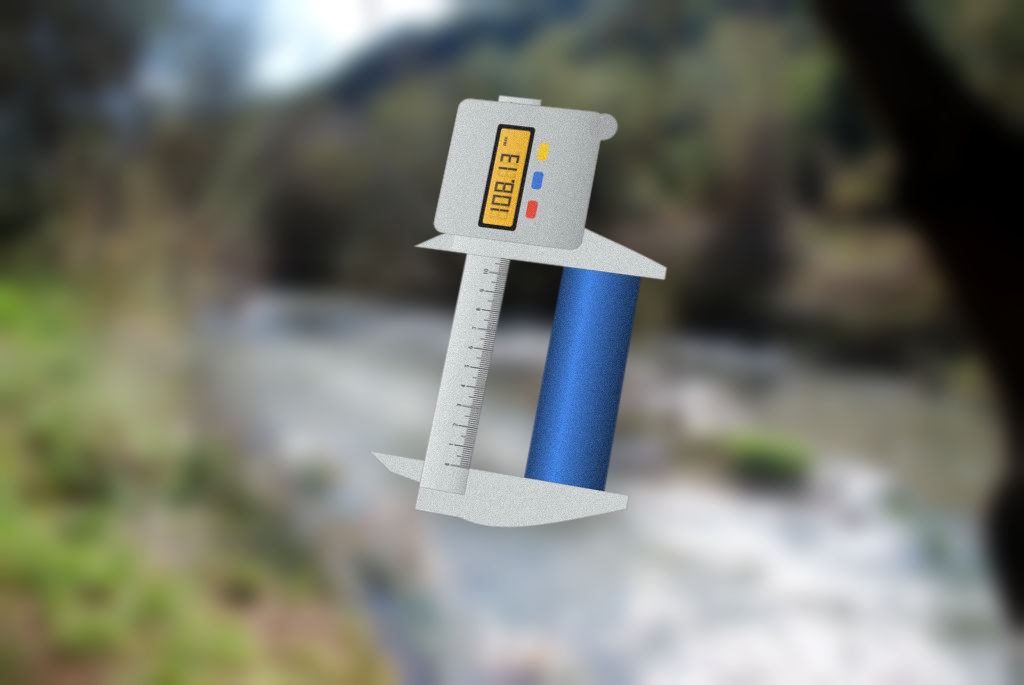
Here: 108.13 mm
